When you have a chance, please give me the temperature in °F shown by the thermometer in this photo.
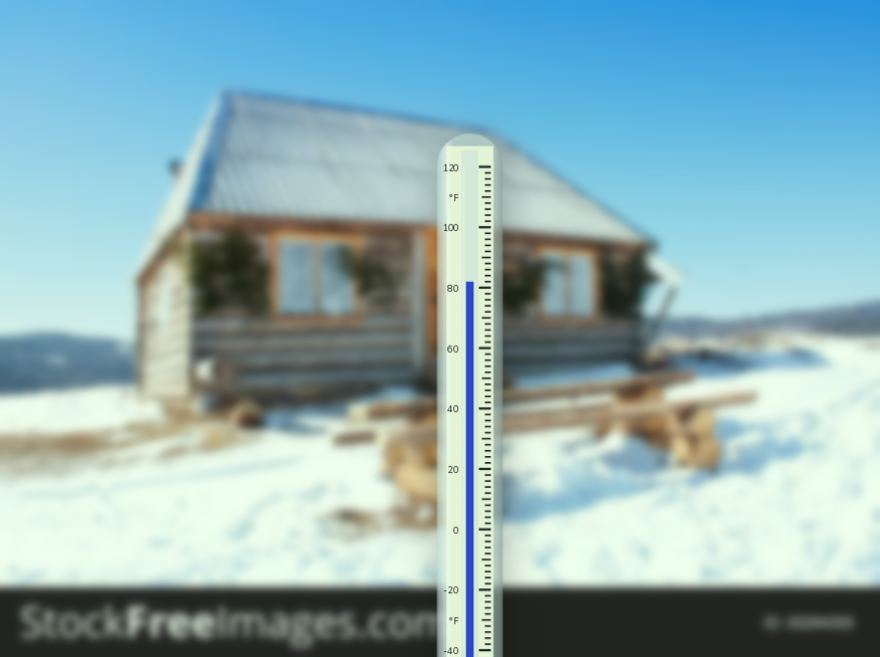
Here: 82 °F
